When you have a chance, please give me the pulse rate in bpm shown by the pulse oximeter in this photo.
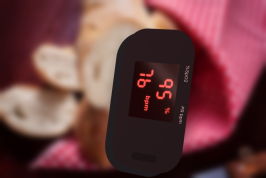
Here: 76 bpm
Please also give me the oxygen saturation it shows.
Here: 95 %
